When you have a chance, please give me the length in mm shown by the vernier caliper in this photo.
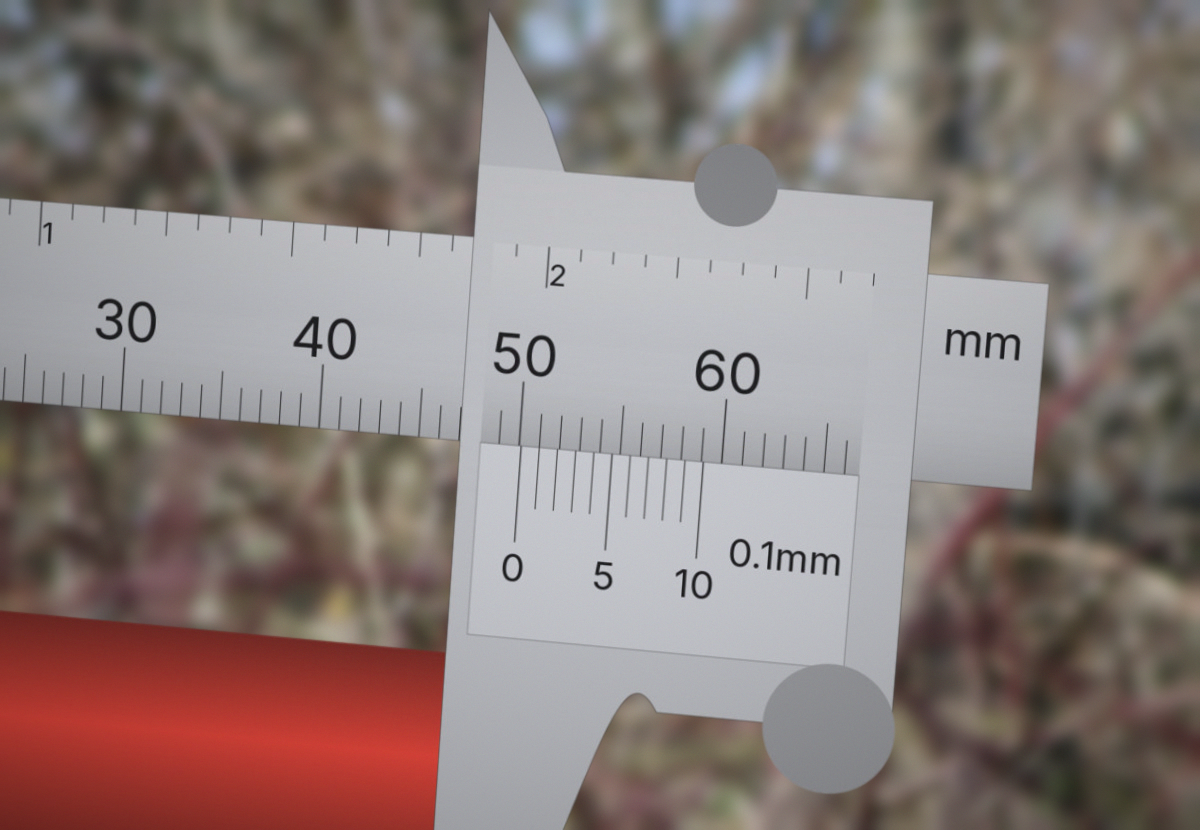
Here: 50.1 mm
